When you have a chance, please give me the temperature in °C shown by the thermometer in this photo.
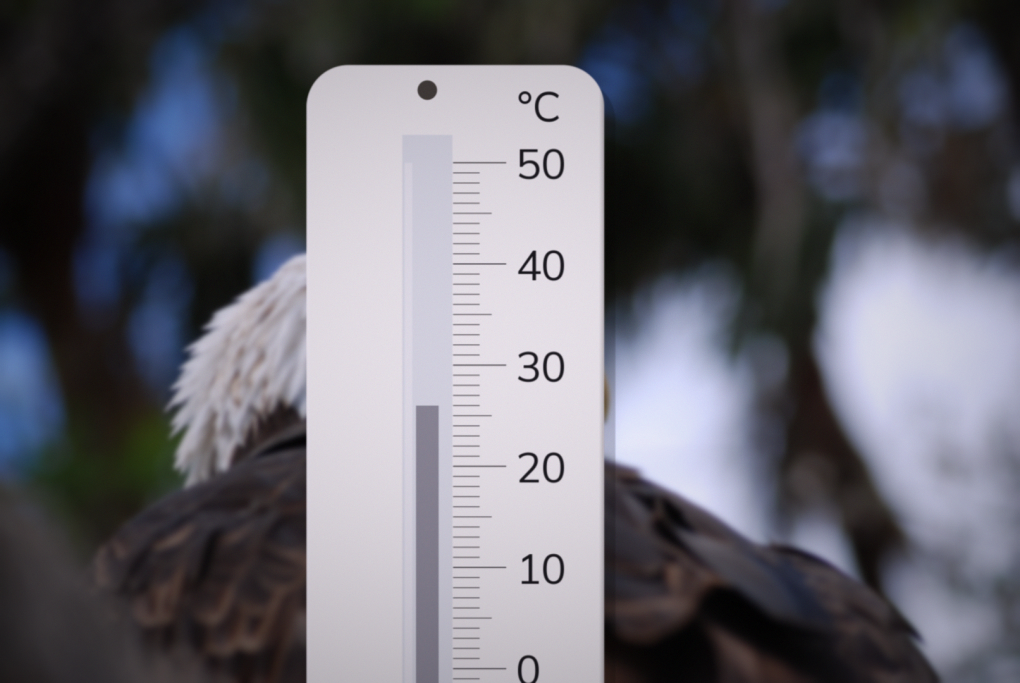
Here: 26 °C
